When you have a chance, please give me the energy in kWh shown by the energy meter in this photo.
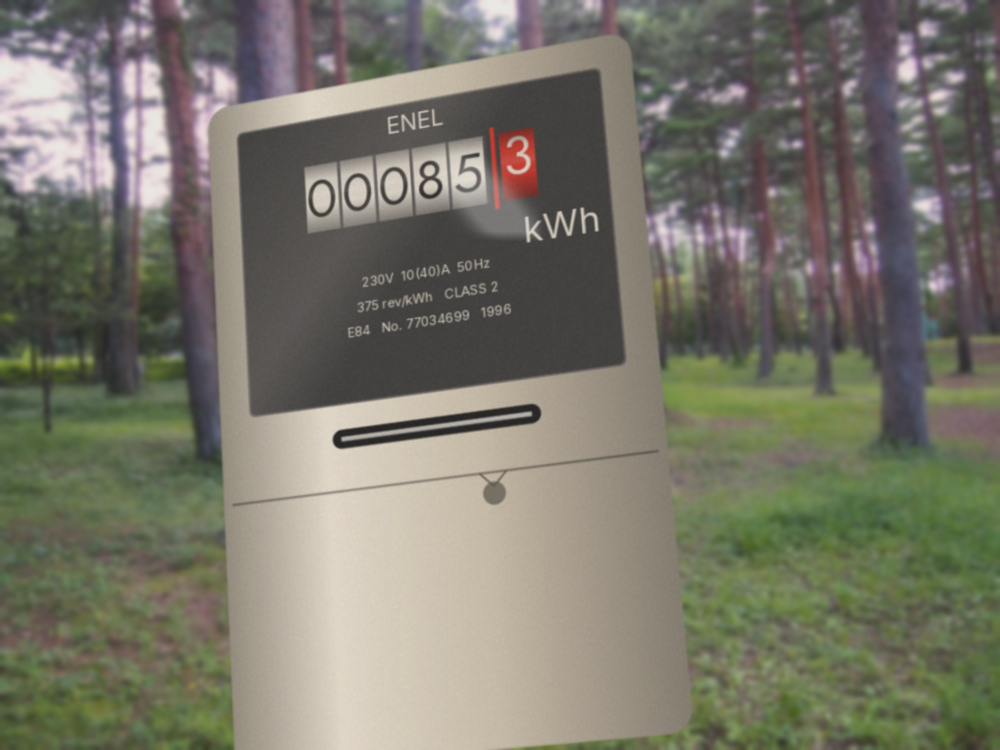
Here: 85.3 kWh
